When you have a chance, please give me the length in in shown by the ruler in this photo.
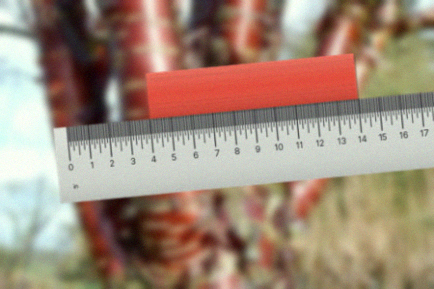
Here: 10 in
